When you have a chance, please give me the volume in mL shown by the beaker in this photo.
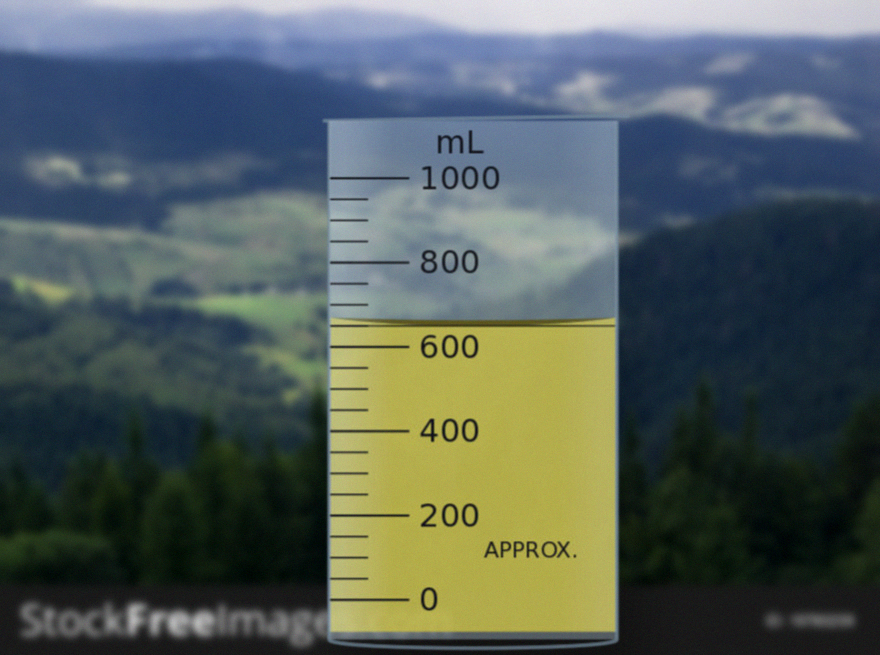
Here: 650 mL
